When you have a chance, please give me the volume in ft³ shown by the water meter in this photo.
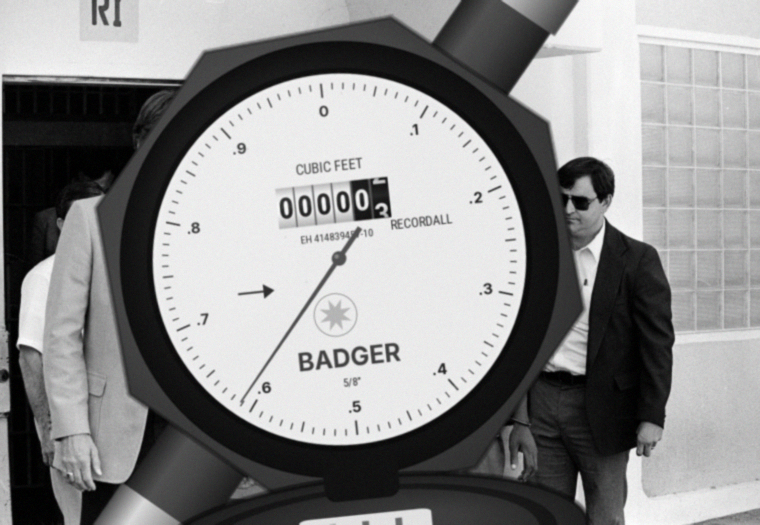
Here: 2.61 ft³
